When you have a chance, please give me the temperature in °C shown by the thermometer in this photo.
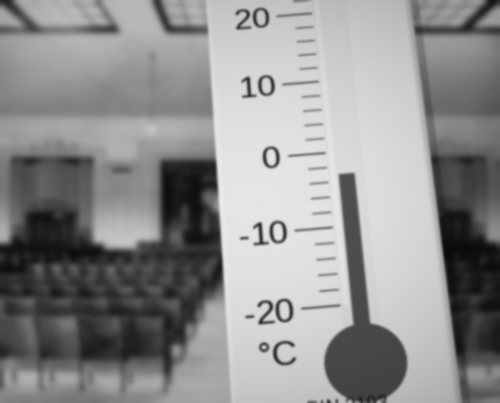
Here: -3 °C
